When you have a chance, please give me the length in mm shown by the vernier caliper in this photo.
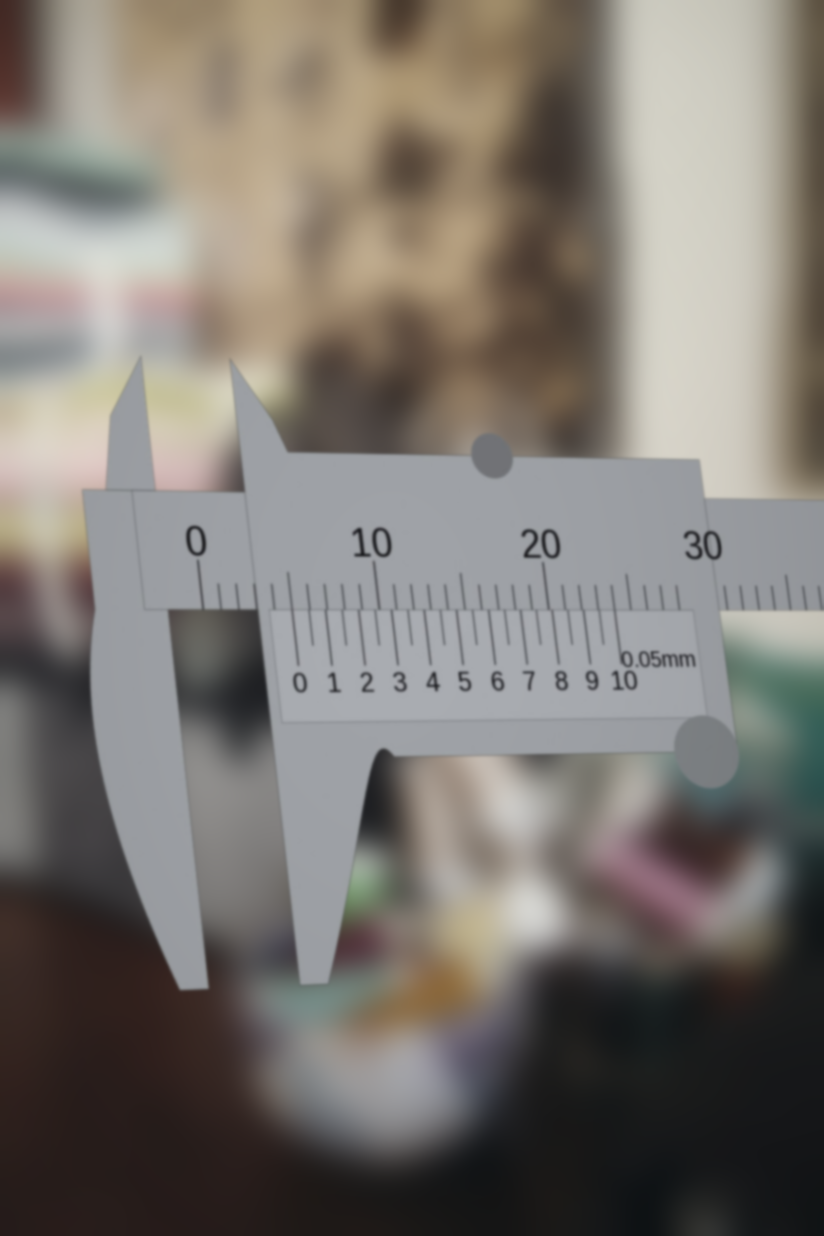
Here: 5.0 mm
